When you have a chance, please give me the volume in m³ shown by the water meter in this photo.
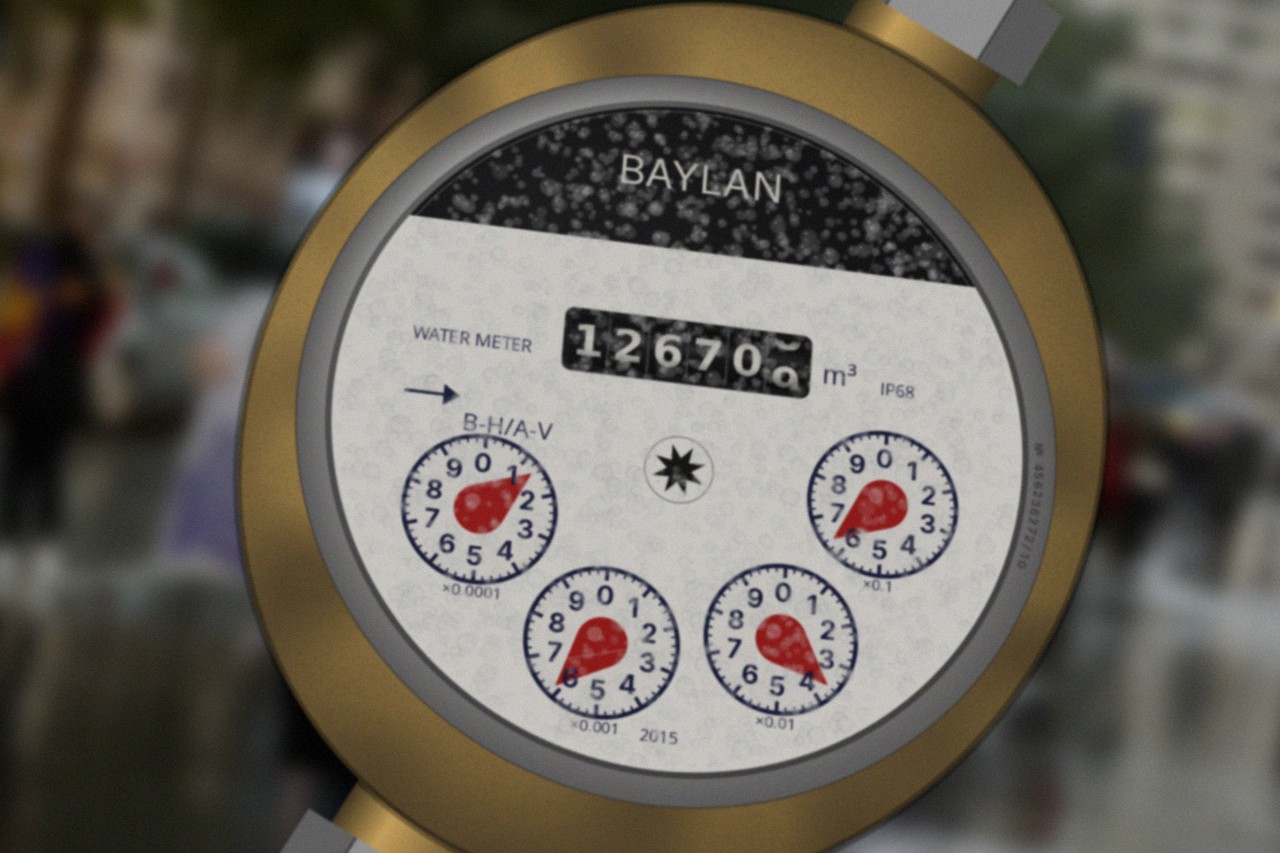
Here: 126708.6361 m³
